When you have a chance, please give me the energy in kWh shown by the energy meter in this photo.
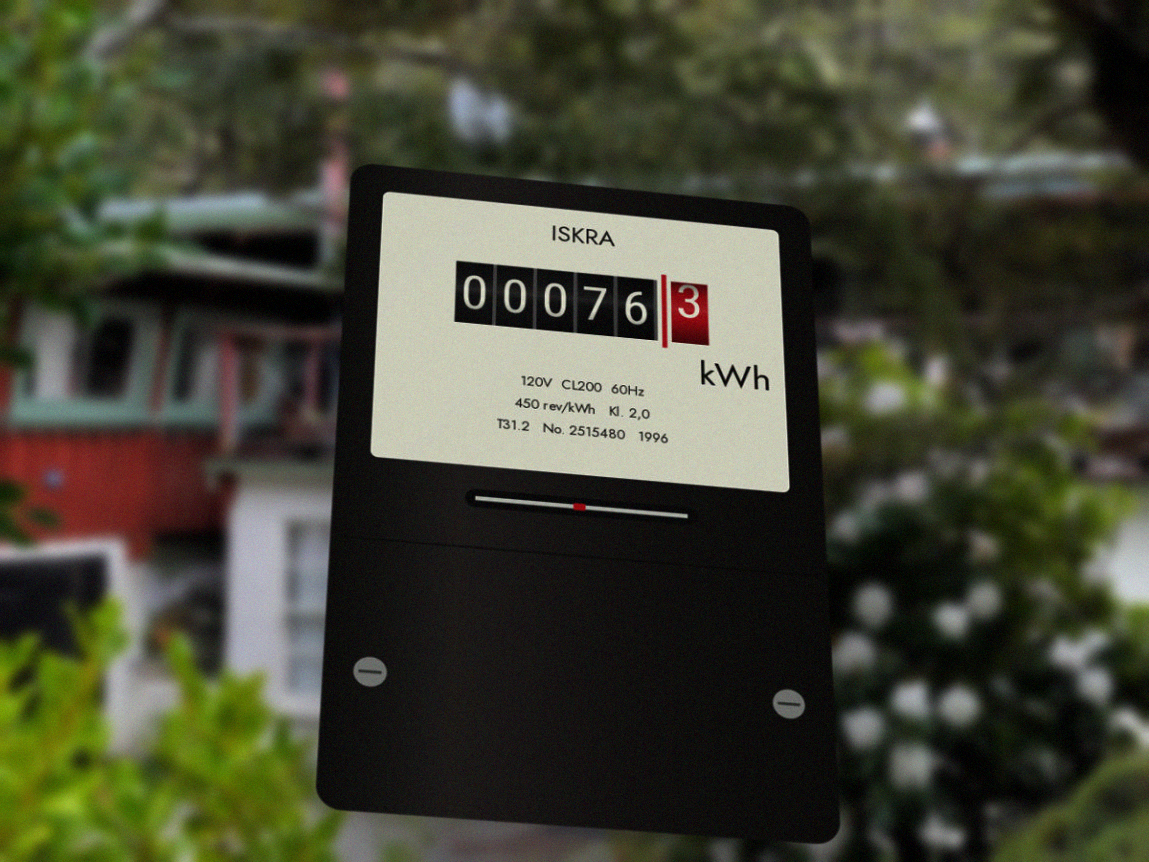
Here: 76.3 kWh
